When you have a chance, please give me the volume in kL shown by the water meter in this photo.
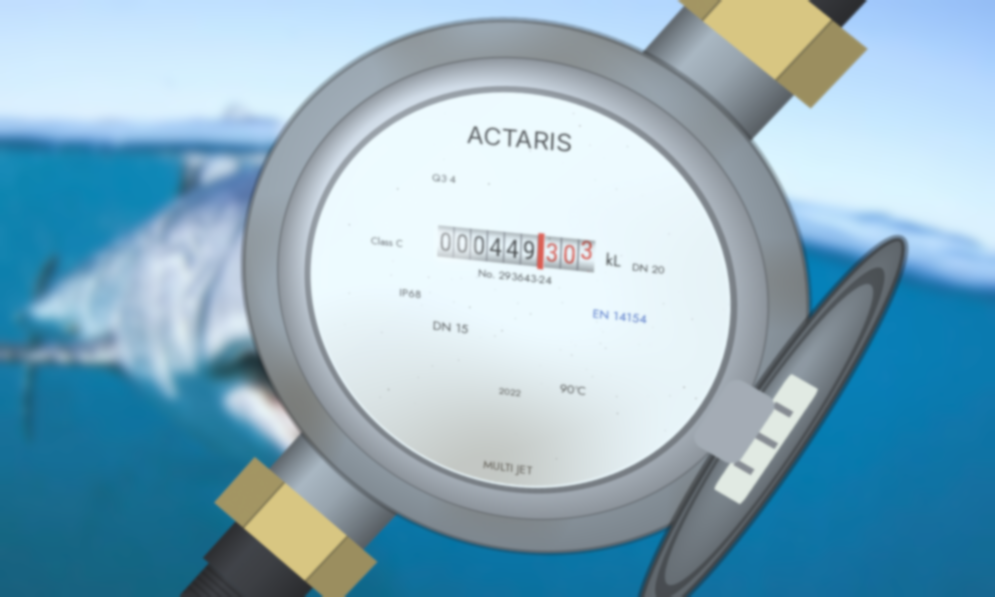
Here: 449.303 kL
